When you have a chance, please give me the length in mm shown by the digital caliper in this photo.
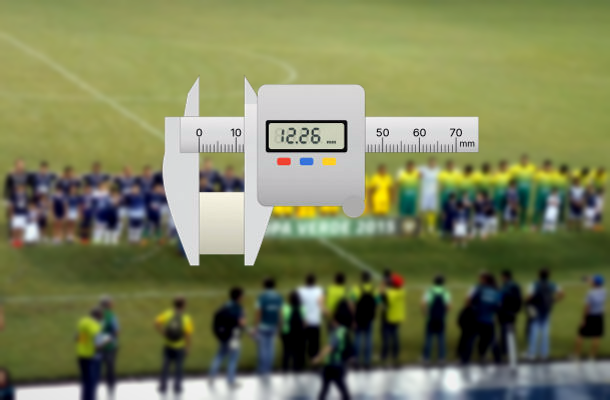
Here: 12.26 mm
